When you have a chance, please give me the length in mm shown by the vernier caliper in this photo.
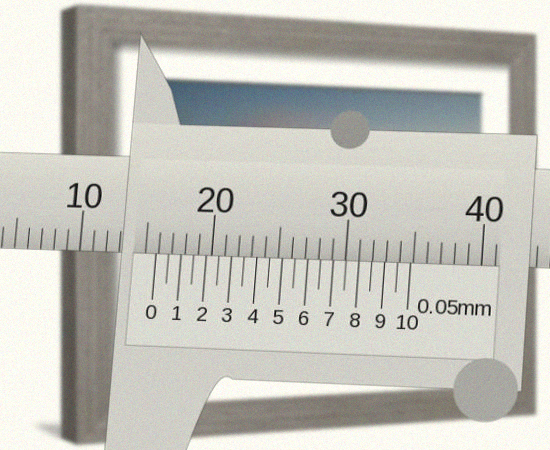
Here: 15.8 mm
